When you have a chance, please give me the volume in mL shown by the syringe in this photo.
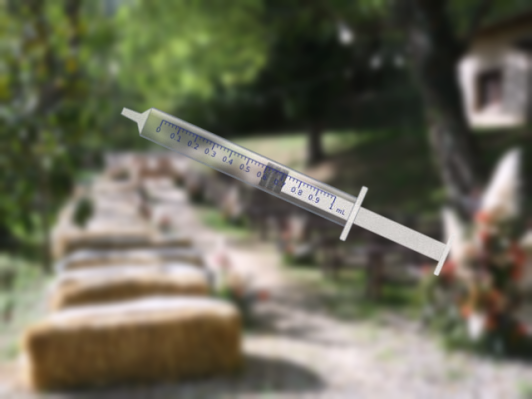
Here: 0.6 mL
